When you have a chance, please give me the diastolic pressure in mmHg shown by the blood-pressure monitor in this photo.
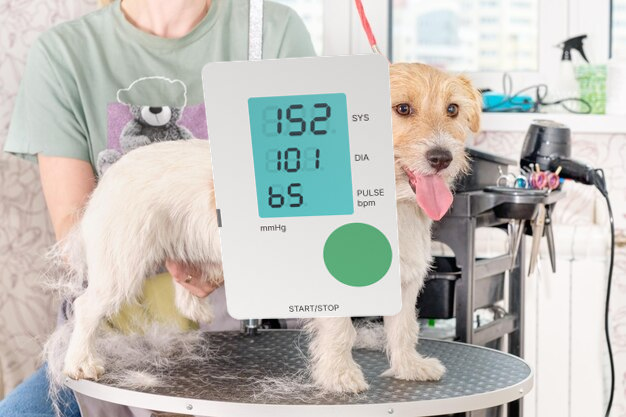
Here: 101 mmHg
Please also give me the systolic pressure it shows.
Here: 152 mmHg
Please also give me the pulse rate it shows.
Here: 65 bpm
